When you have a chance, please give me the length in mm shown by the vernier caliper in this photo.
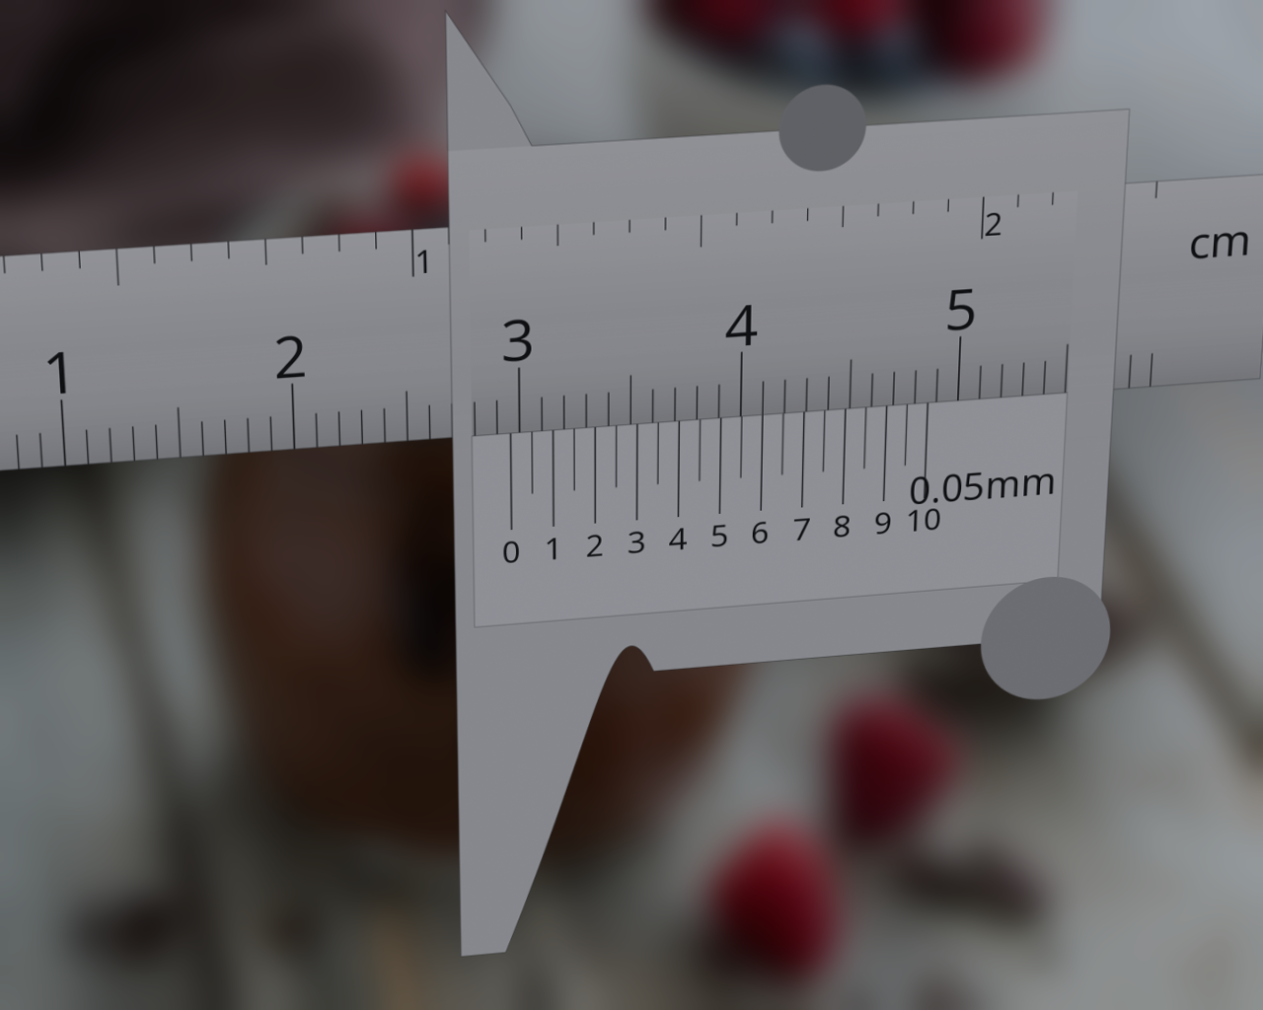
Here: 29.6 mm
